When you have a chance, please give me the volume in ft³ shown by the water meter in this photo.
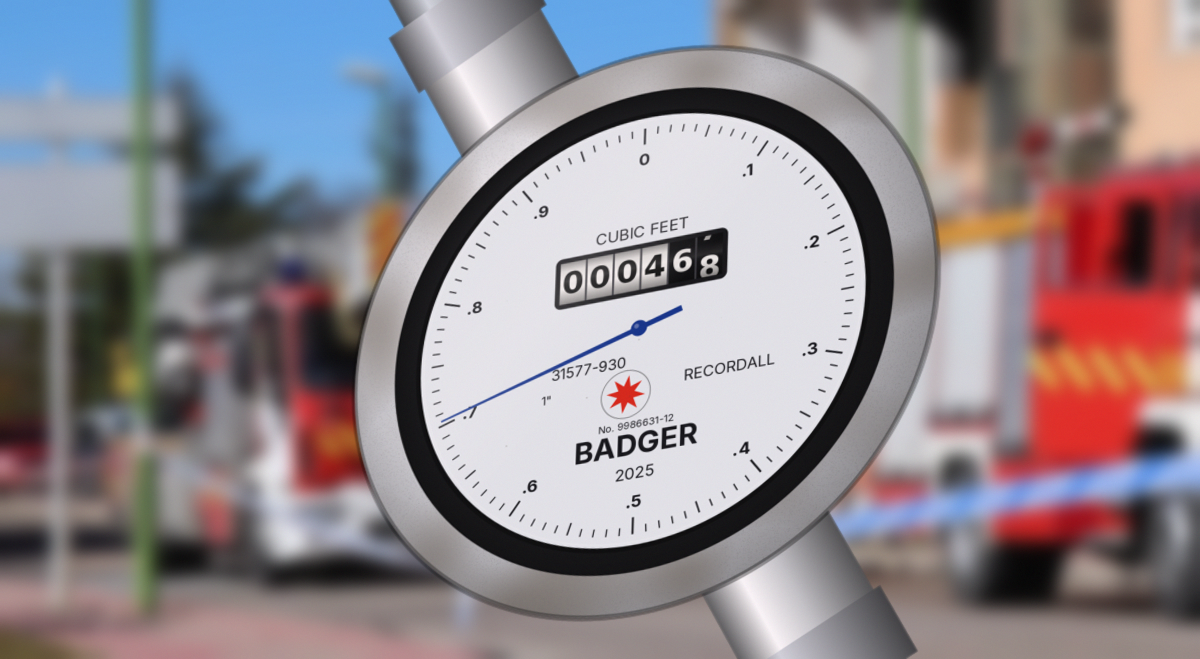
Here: 467.70 ft³
